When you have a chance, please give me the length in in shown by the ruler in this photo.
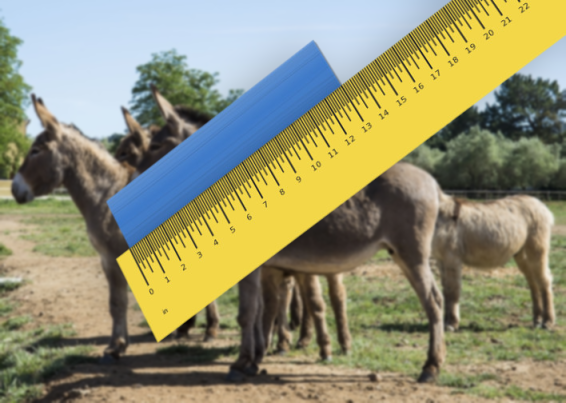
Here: 13 in
